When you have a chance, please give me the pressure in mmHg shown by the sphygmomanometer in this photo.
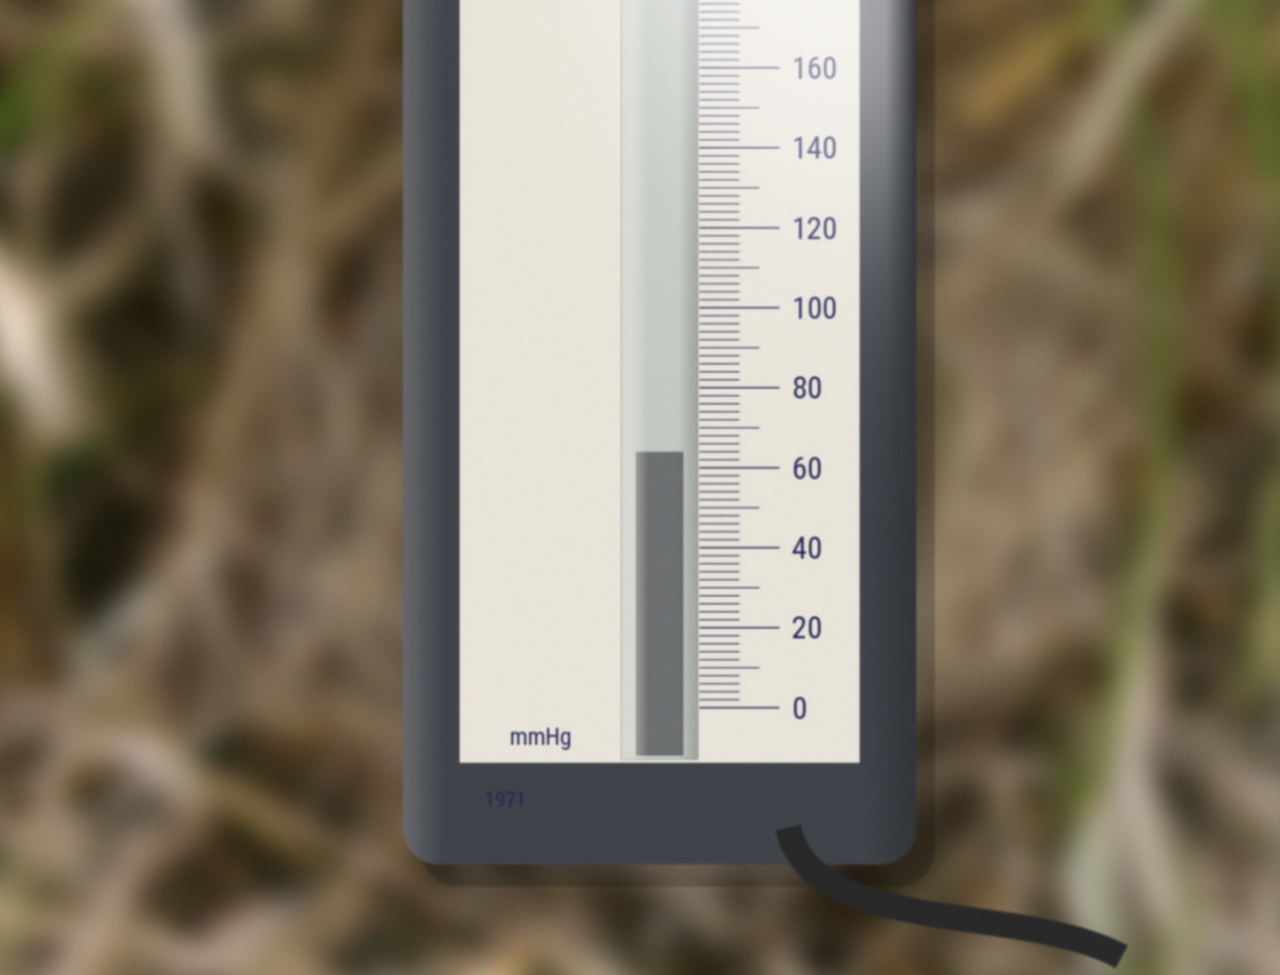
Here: 64 mmHg
